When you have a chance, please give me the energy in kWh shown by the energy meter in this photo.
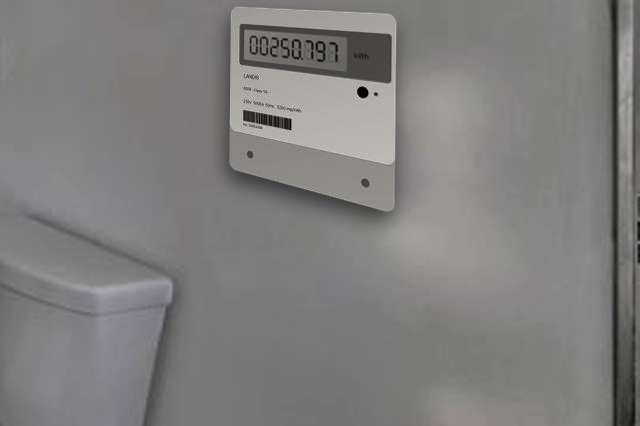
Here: 250.797 kWh
